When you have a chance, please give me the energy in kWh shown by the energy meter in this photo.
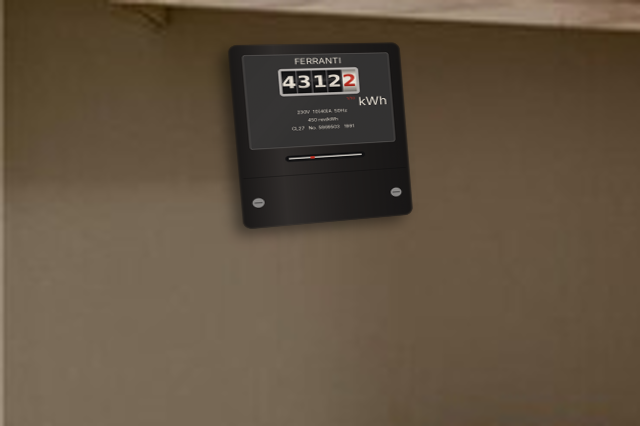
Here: 4312.2 kWh
